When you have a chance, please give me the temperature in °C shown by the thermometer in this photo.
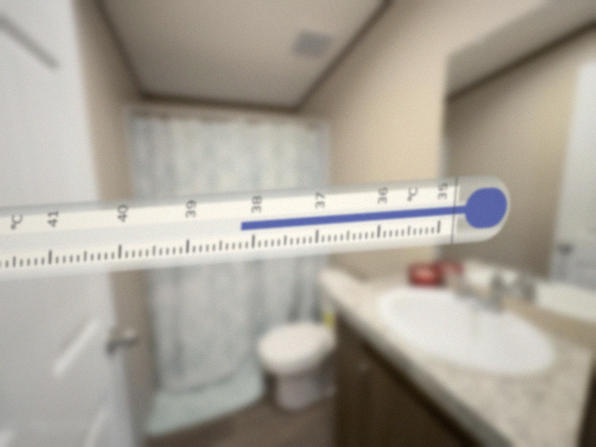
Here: 38.2 °C
